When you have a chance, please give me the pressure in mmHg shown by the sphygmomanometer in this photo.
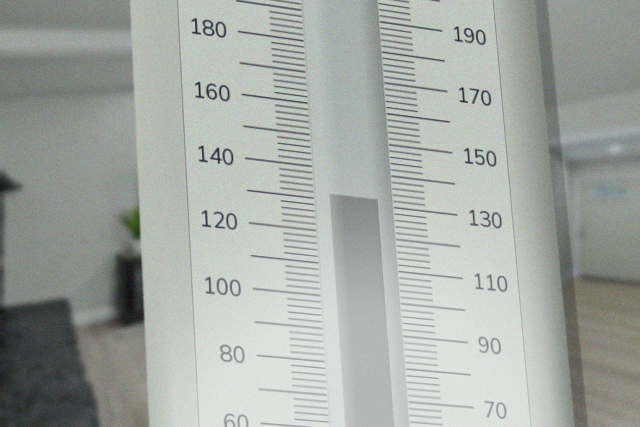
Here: 132 mmHg
